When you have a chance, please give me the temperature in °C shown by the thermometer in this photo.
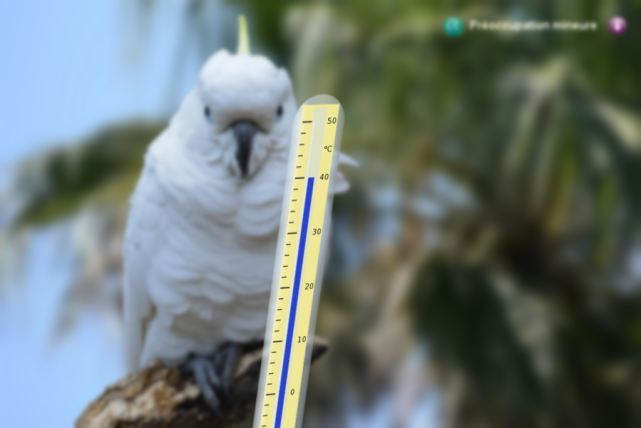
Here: 40 °C
